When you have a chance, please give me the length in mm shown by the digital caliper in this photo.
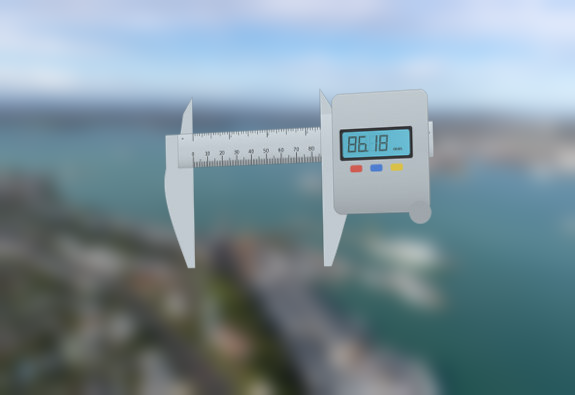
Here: 86.18 mm
